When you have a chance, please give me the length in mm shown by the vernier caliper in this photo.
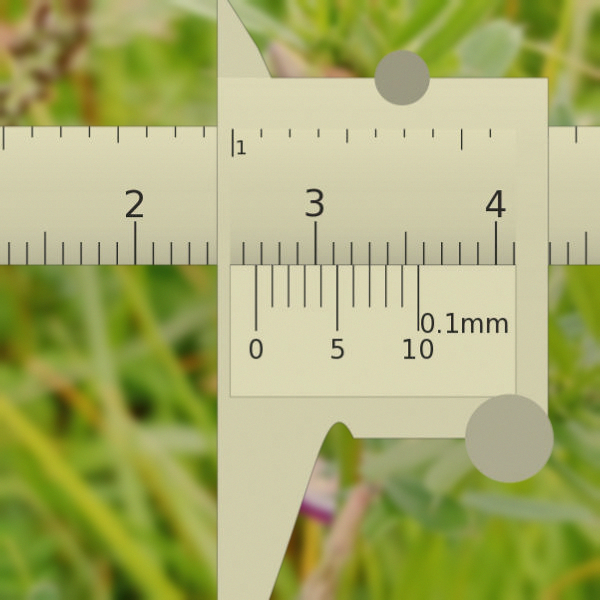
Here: 26.7 mm
